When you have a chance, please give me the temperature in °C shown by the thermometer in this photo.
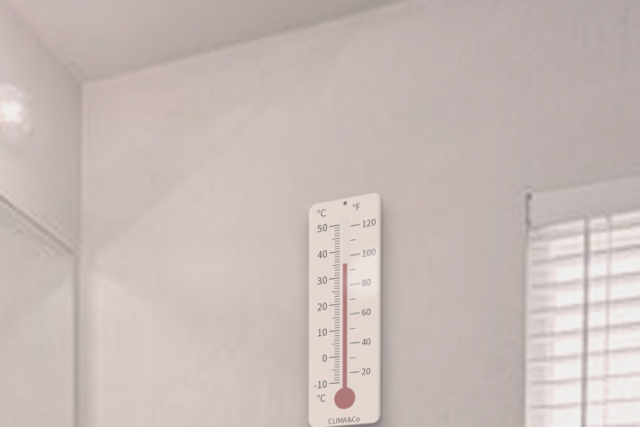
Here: 35 °C
